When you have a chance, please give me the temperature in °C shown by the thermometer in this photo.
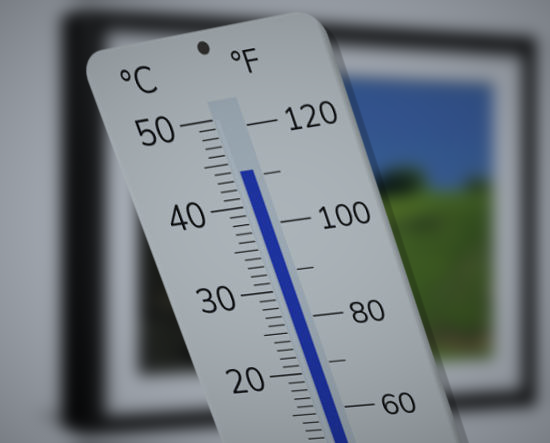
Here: 44 °C
